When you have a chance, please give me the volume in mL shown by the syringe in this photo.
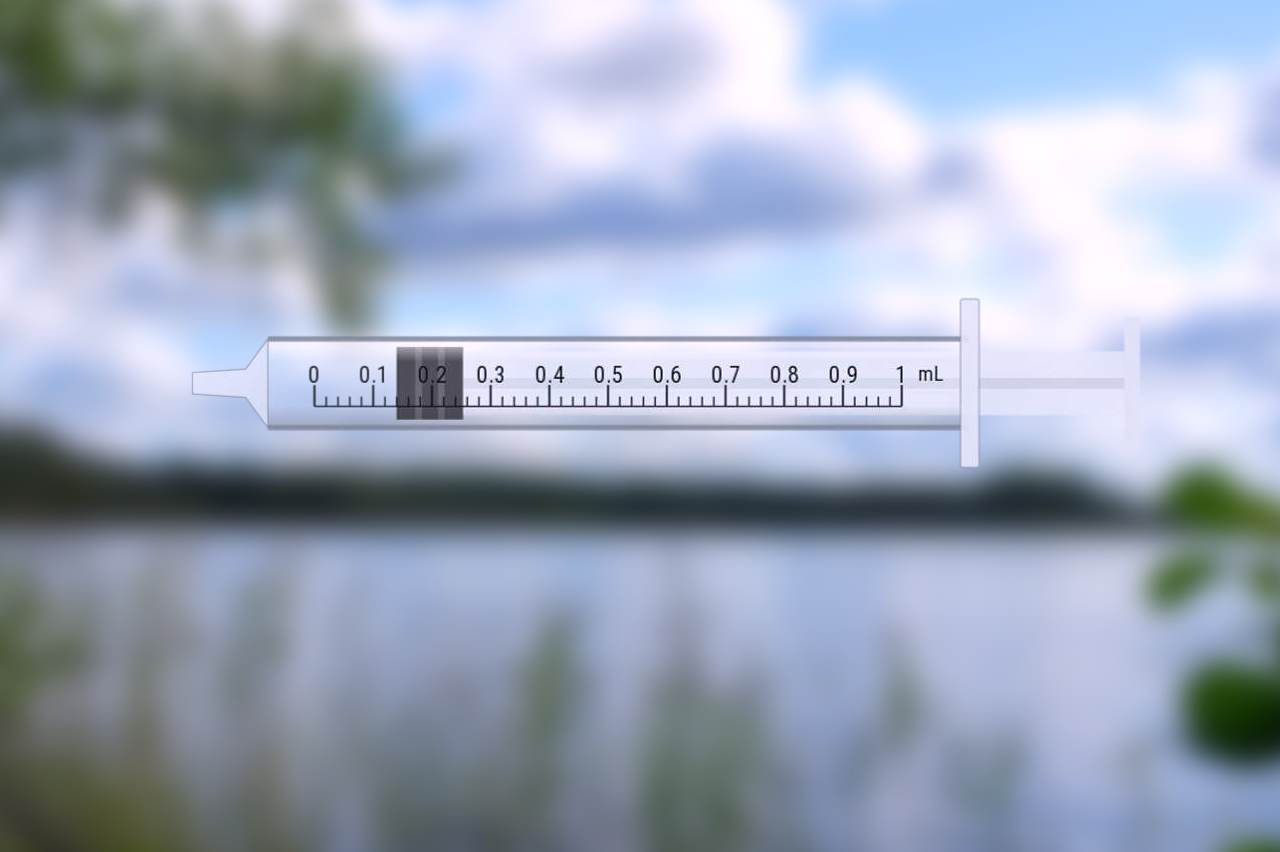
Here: 0.14 mL
